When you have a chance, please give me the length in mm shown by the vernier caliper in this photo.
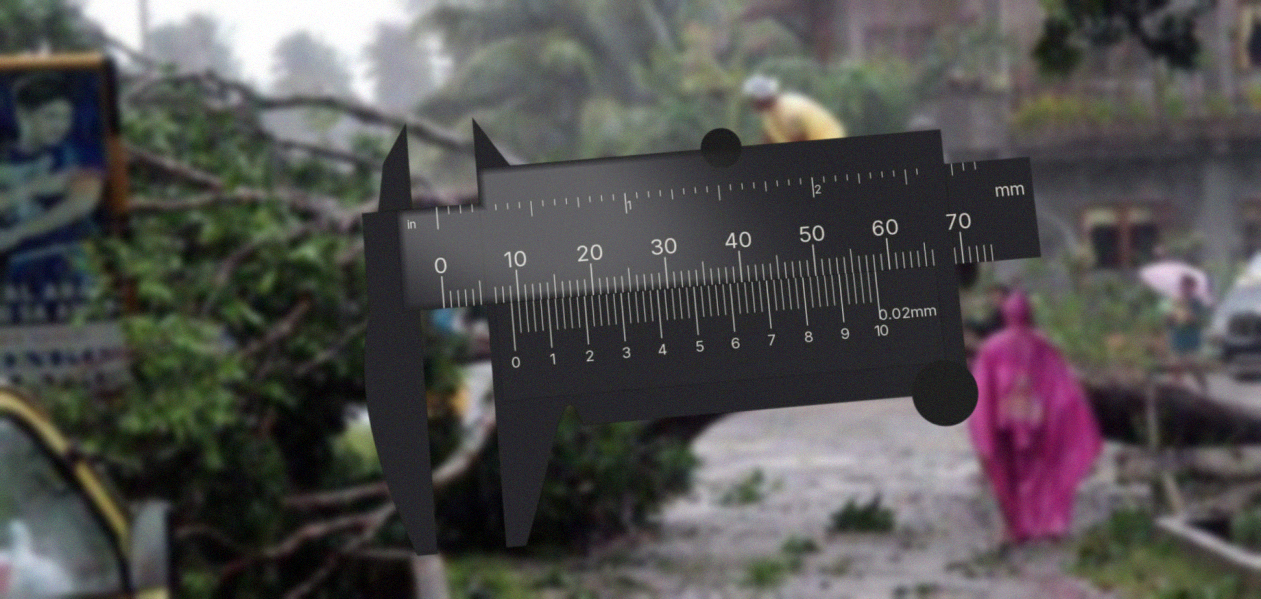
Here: 9.0 mm
